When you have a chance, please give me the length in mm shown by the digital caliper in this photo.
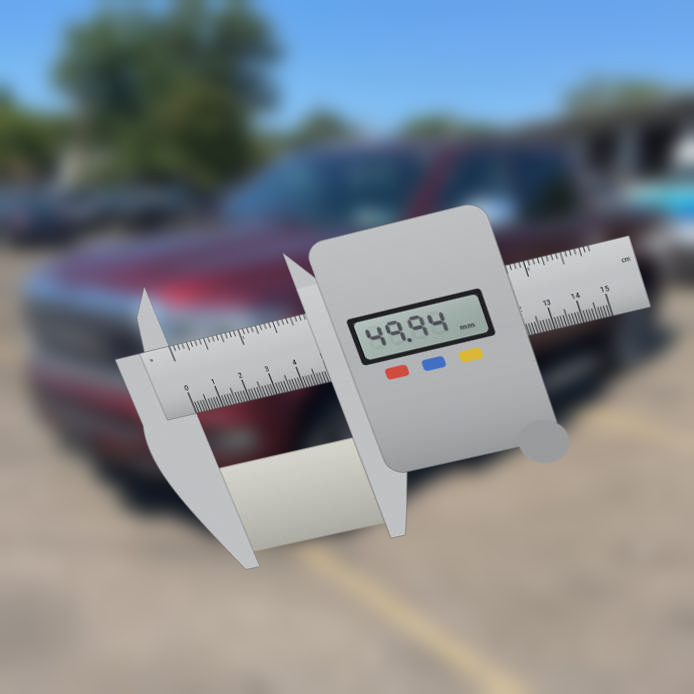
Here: 49.94 mm
